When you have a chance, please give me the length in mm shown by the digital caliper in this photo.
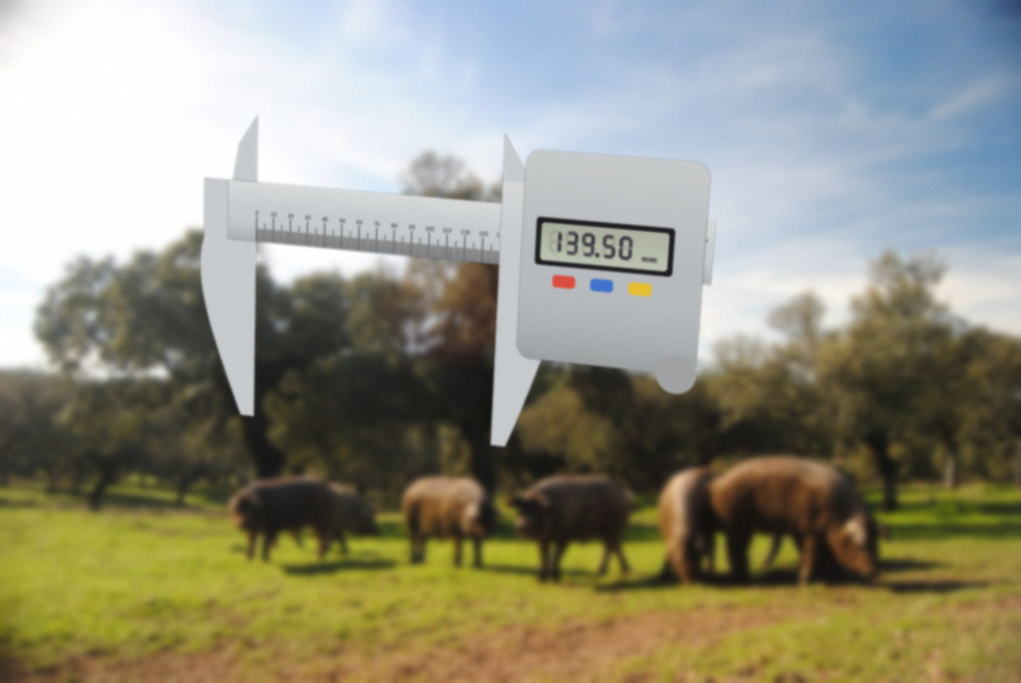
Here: 139.50 mm
